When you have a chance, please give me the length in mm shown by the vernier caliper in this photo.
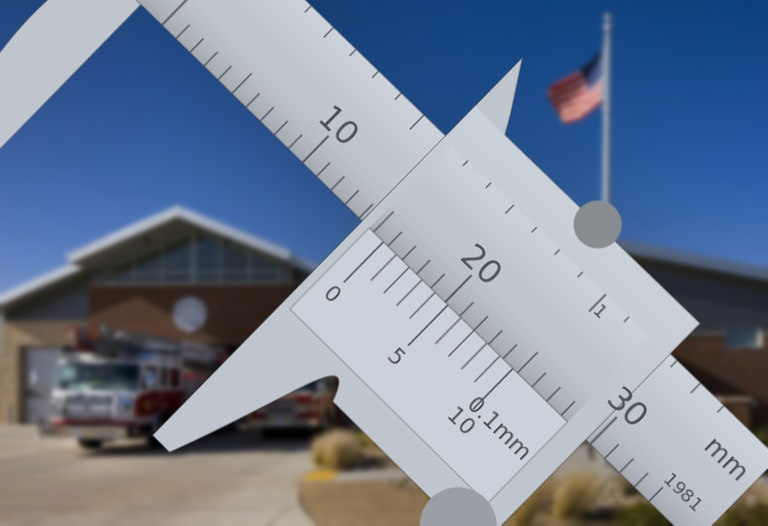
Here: 15.7 mm
